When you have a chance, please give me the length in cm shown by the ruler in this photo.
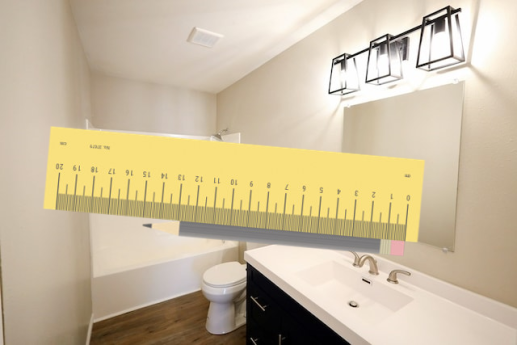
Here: 15 cm
